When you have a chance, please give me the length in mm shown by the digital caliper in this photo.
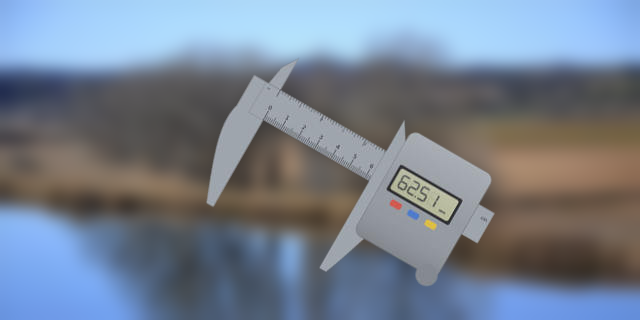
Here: 62.51 mm
